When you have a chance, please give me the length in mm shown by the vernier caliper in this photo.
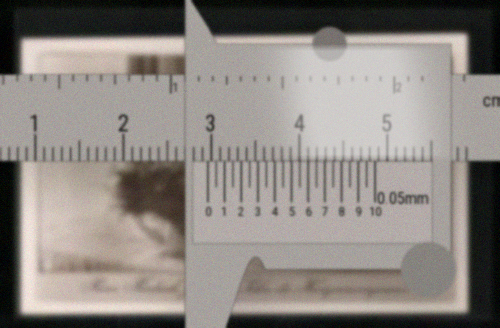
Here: 29.6 mm
